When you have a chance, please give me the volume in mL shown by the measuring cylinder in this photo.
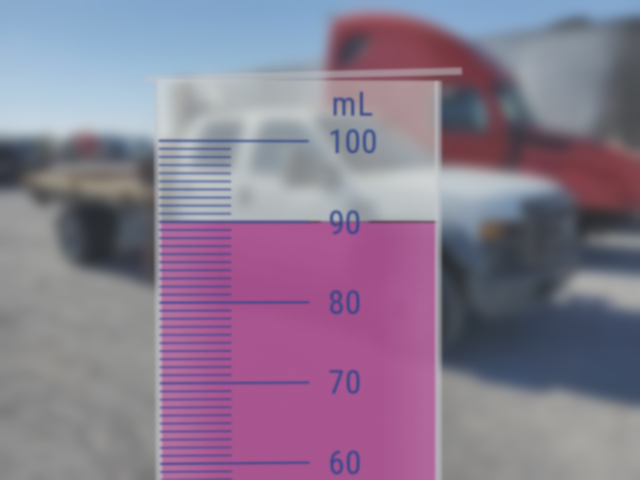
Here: 90 mL
